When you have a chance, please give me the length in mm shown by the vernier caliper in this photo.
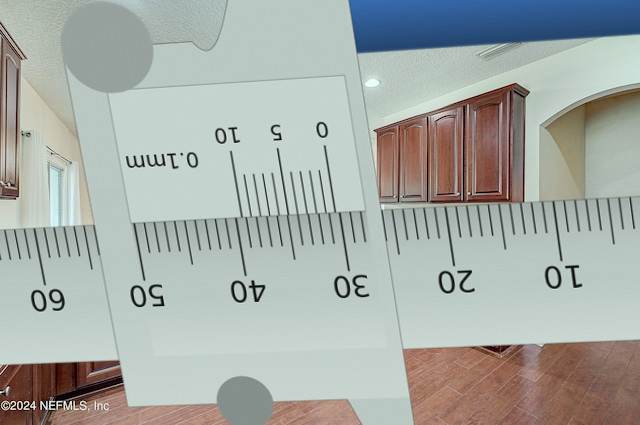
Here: 30.4 mm
